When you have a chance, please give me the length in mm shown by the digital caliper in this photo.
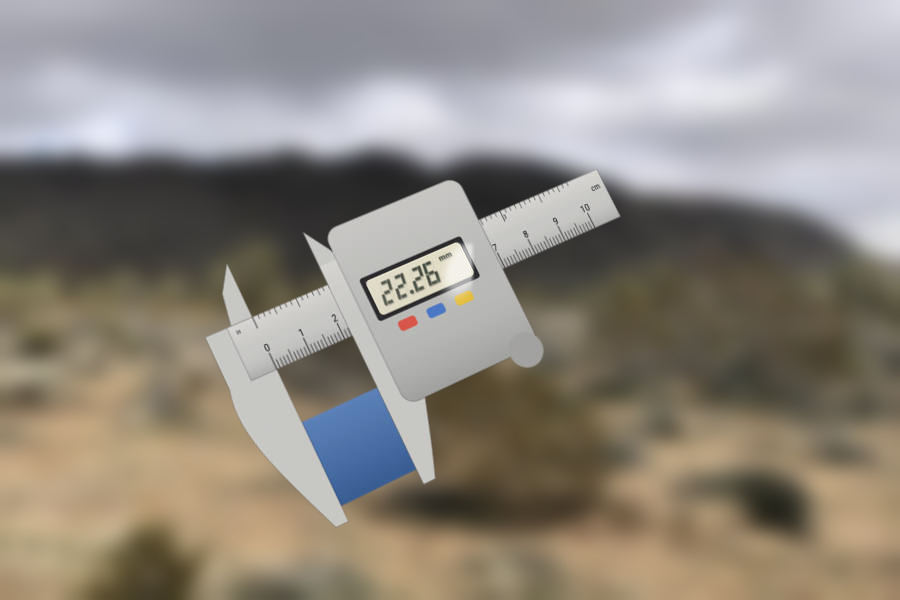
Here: 22.26 mm
